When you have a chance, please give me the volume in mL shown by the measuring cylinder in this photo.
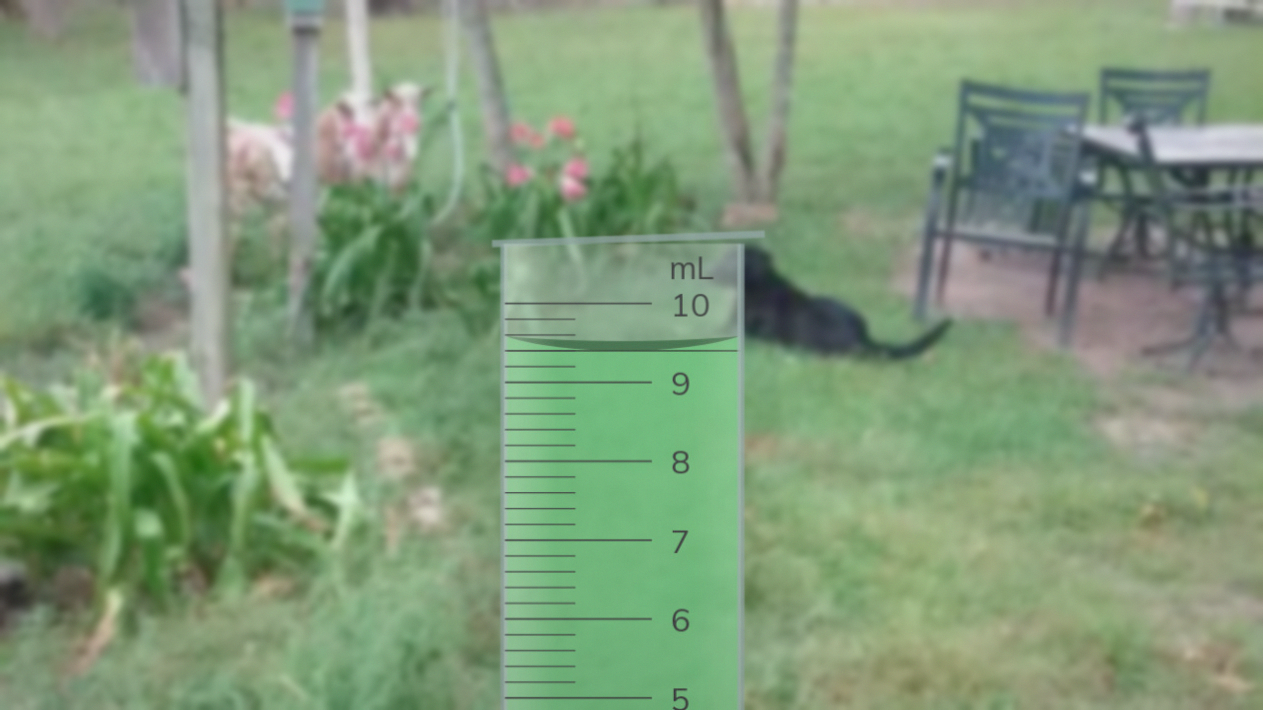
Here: 9.4 mL
